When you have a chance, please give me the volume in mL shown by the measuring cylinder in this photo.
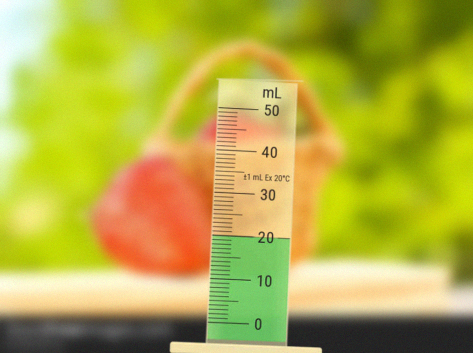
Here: 20 mL
